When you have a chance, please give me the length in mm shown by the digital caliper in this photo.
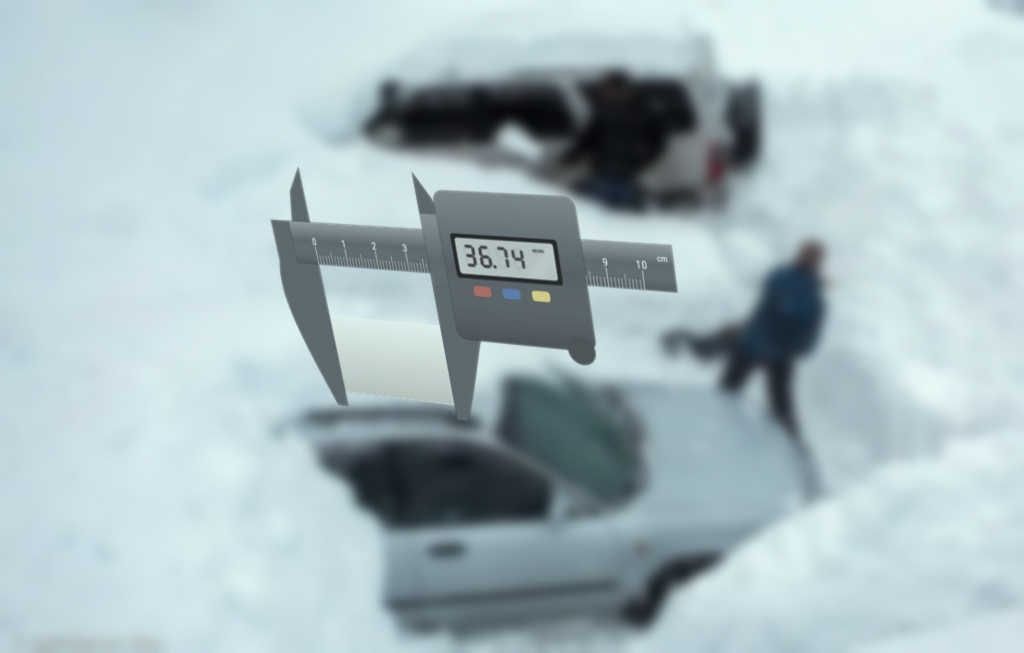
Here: 36.74 mm
